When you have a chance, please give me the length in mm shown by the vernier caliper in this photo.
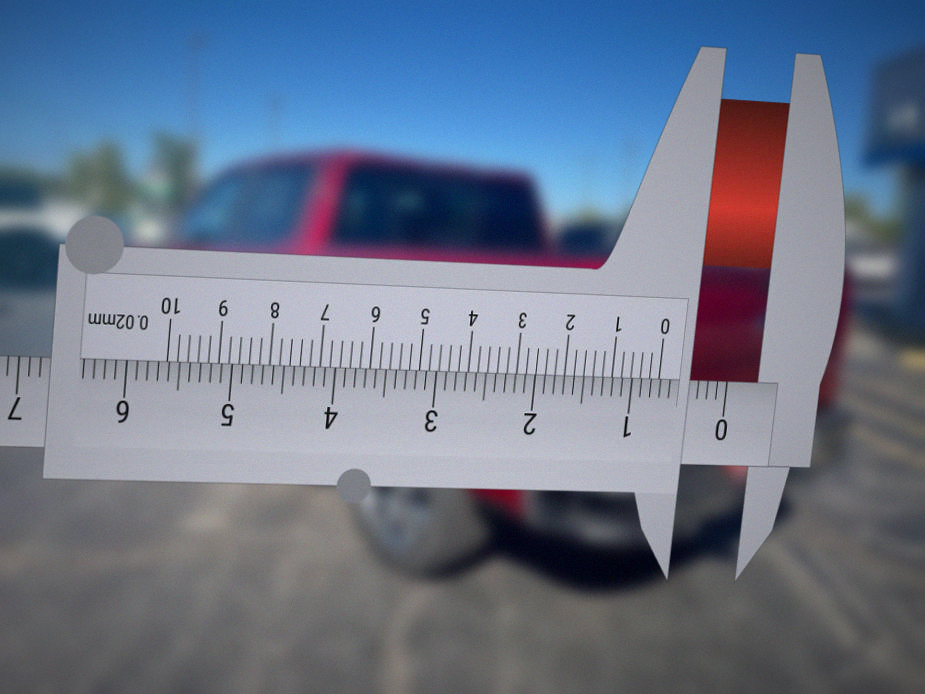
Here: 7.2 mm
